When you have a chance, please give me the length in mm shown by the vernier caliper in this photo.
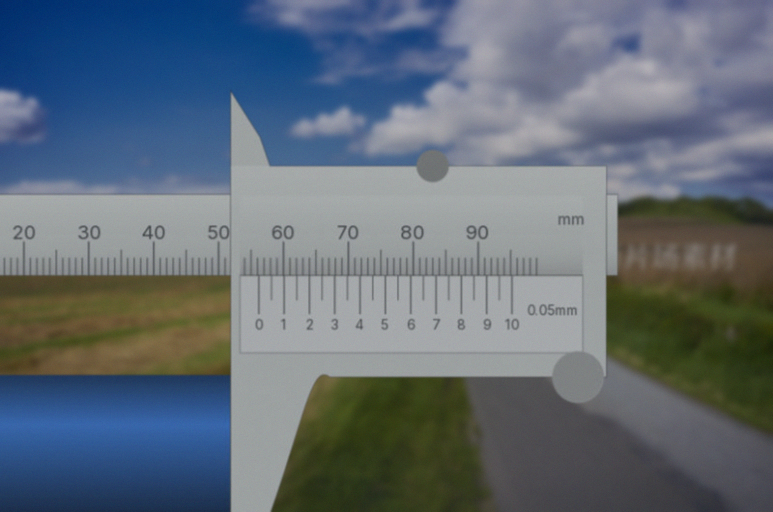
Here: 56.2 mm
